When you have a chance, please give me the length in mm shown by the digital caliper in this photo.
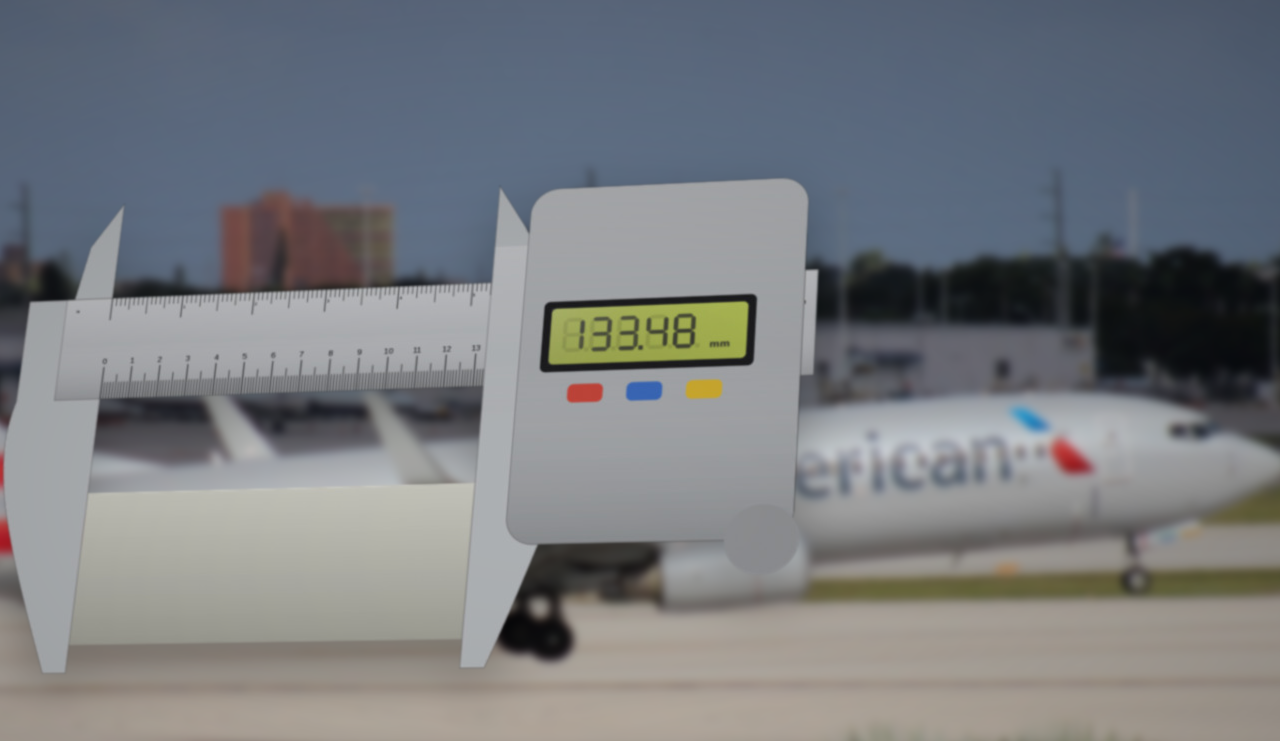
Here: 133.48 mm
